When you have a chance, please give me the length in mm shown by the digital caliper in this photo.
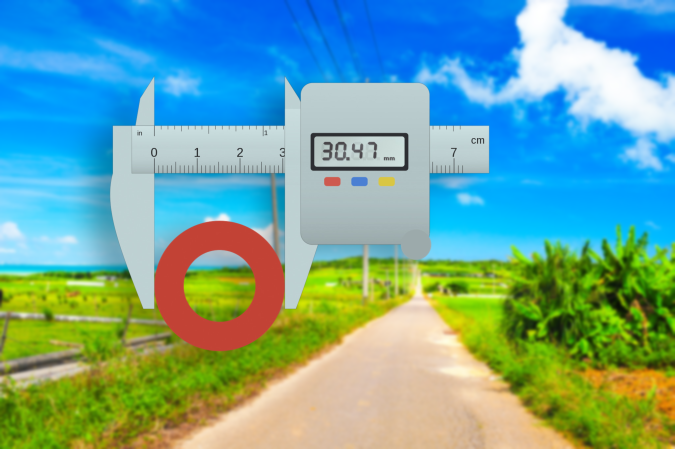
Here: 30.47 mm
